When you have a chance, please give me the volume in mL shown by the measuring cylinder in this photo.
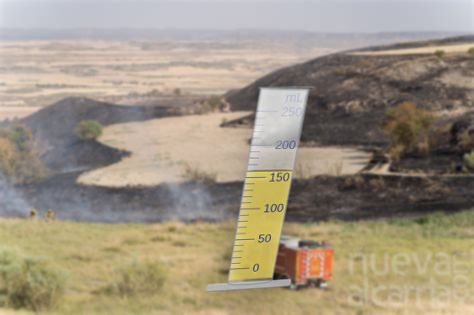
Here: 160 mL
